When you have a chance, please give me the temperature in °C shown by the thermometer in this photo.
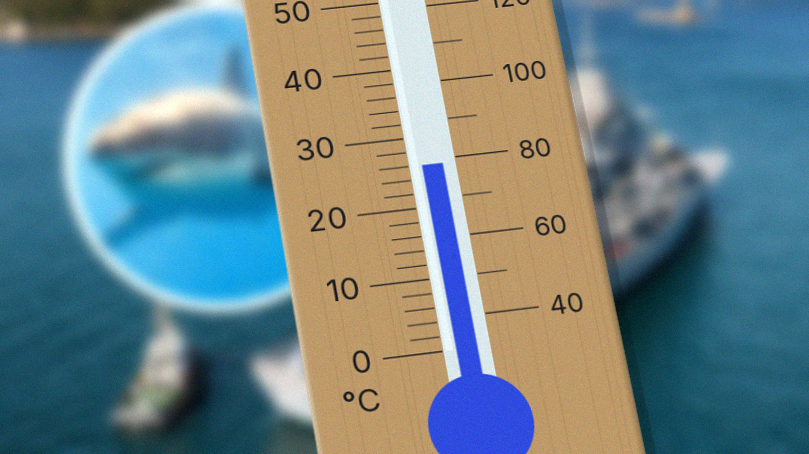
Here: 26 °C
